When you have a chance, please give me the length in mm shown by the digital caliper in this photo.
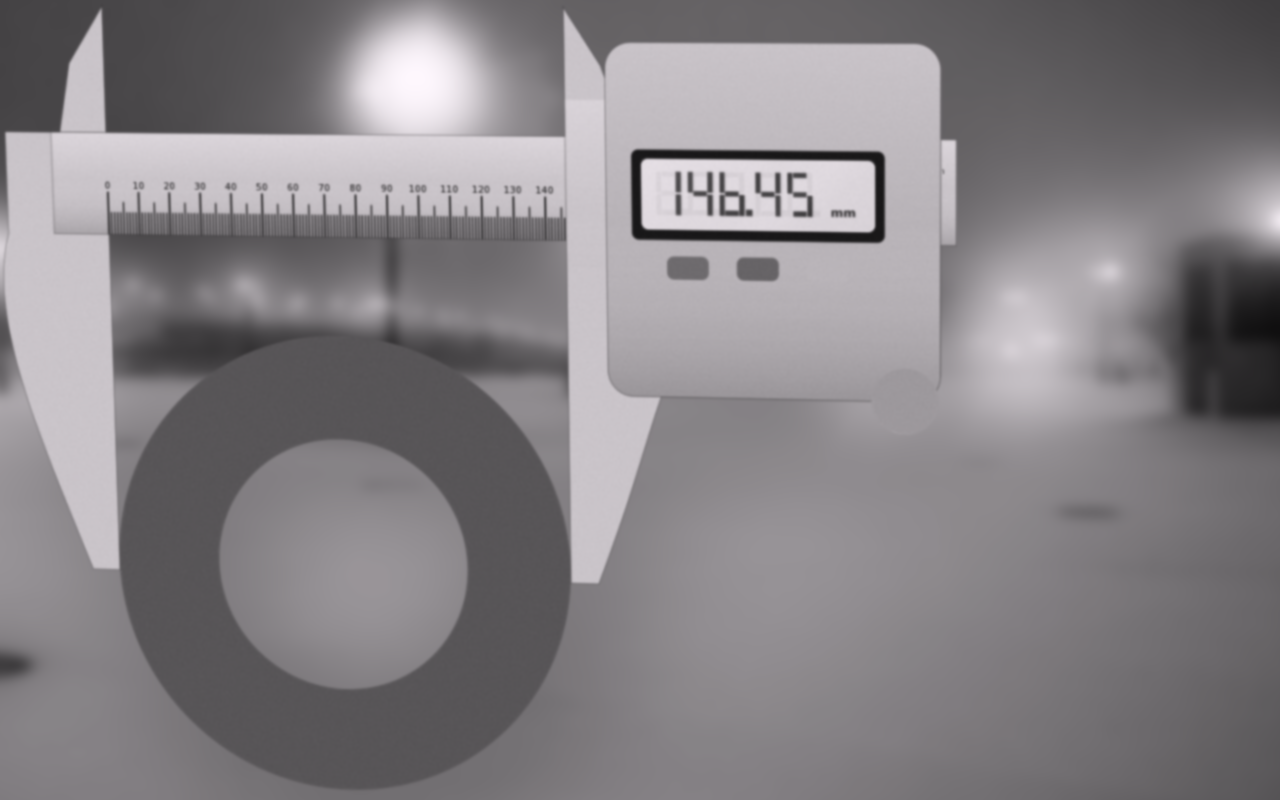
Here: 146.45 mm
